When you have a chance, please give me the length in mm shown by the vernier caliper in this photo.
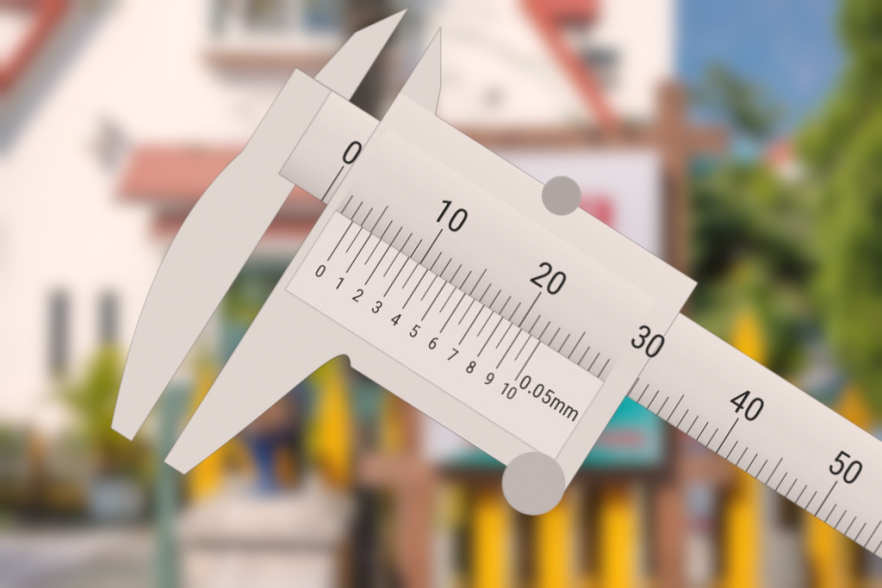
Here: 3.2 mm
